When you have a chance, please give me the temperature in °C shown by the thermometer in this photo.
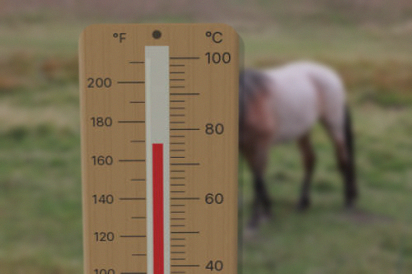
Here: 76 °C
